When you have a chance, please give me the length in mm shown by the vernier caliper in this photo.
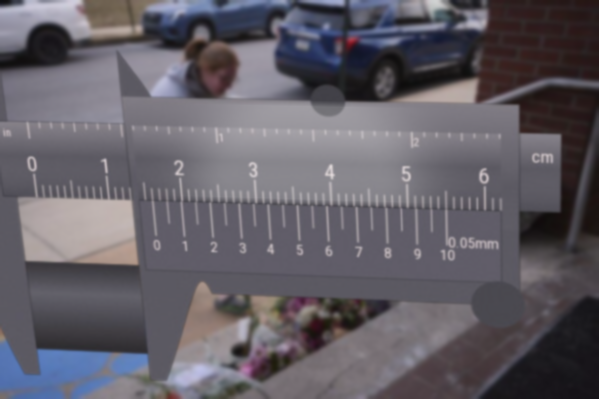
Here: 16.0 mm
